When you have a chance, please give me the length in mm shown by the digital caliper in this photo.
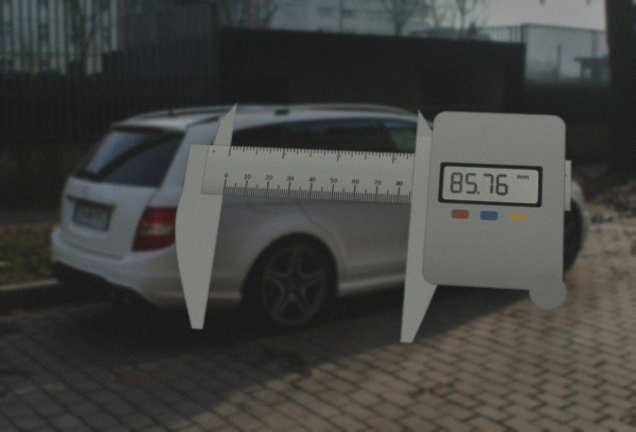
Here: 85.76 mm
